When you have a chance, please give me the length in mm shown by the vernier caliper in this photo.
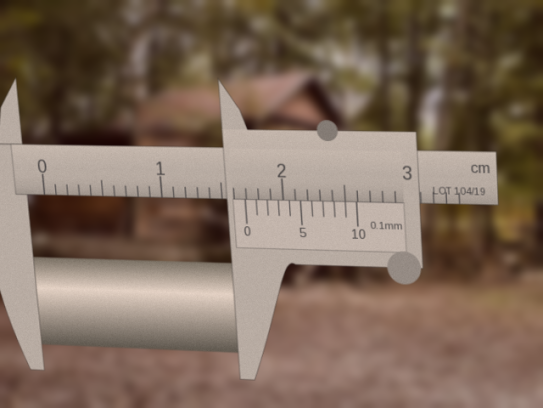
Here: 16.9 mm
